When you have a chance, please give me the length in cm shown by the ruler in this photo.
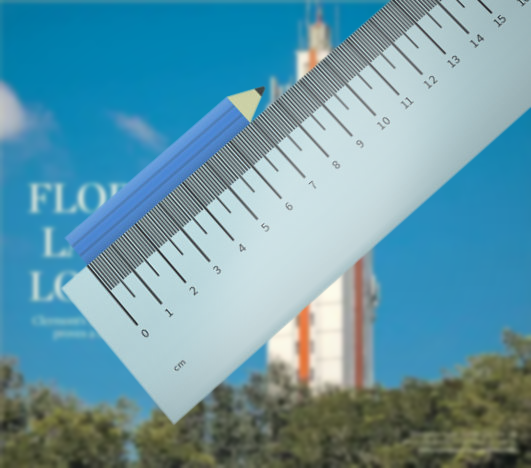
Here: 8 cm
